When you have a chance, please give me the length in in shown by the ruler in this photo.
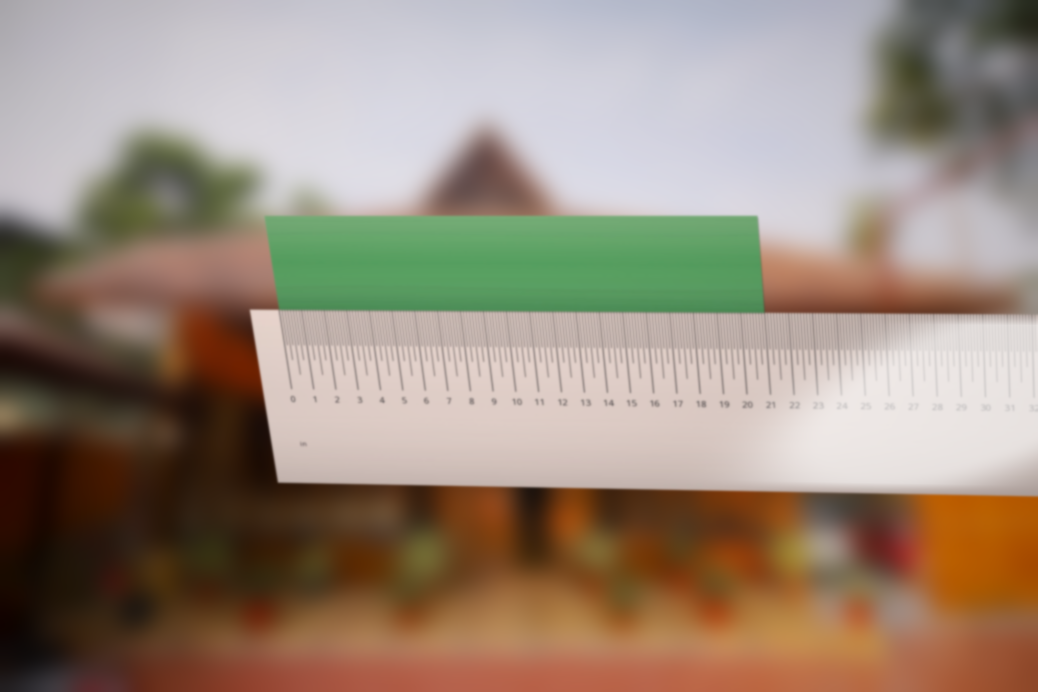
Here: 21 in
